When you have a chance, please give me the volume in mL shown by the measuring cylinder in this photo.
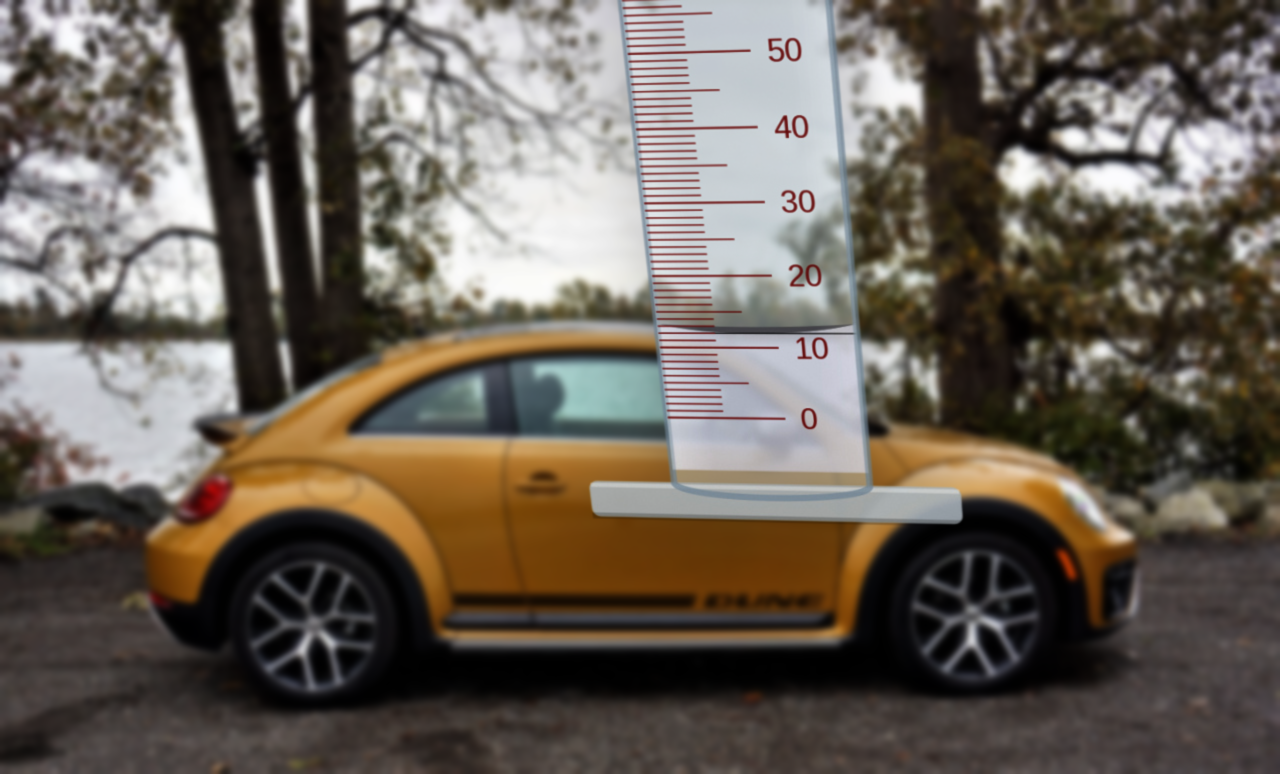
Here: 12 mL
